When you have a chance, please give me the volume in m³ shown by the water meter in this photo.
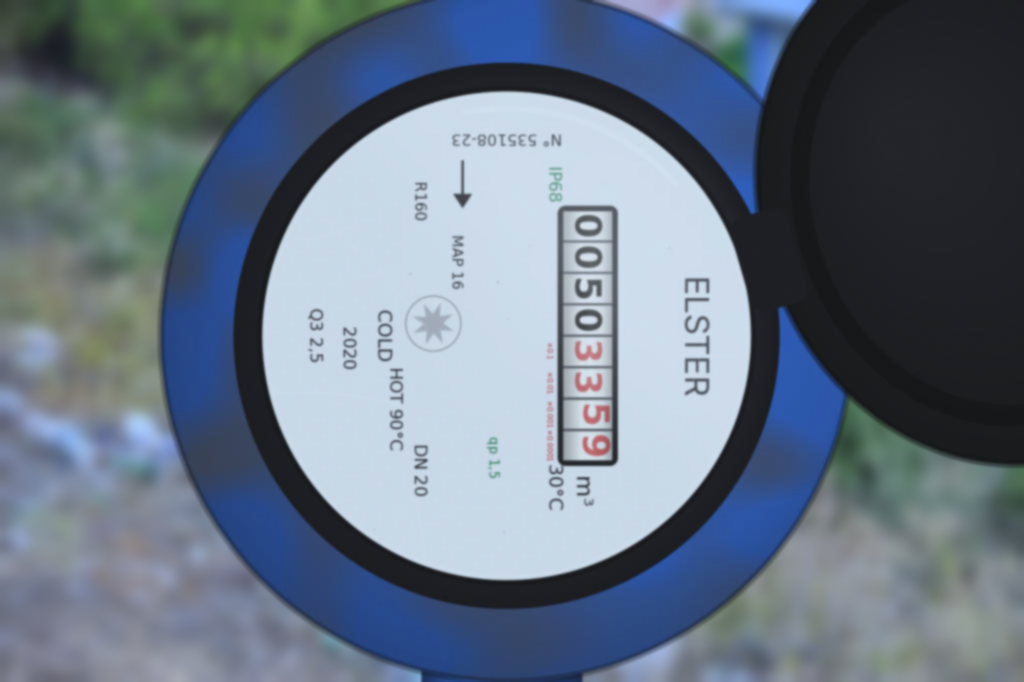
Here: 50.3359 m³
